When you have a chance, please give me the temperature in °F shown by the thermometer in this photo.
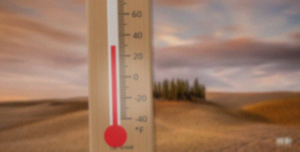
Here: 30 °F
